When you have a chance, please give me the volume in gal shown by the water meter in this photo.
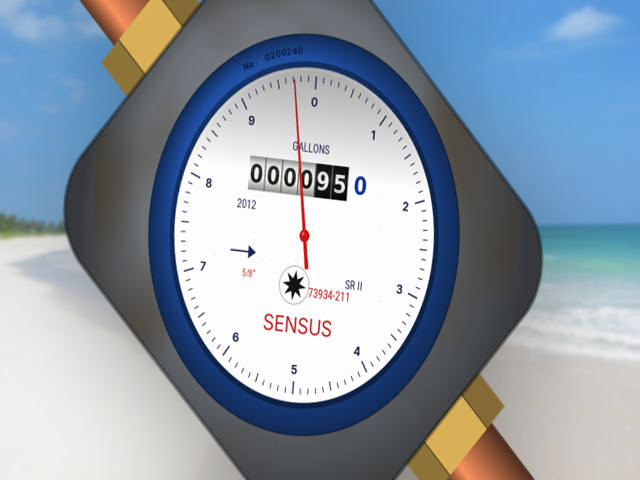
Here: 949.7 gal
